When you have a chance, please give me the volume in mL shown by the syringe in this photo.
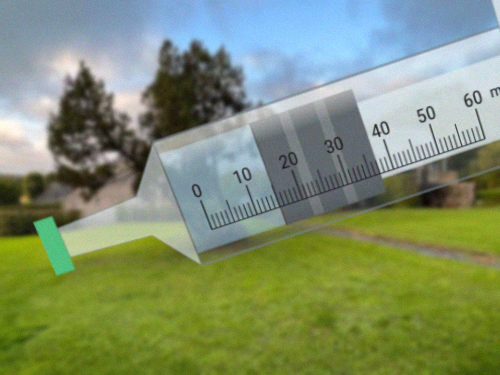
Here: 15 mL
